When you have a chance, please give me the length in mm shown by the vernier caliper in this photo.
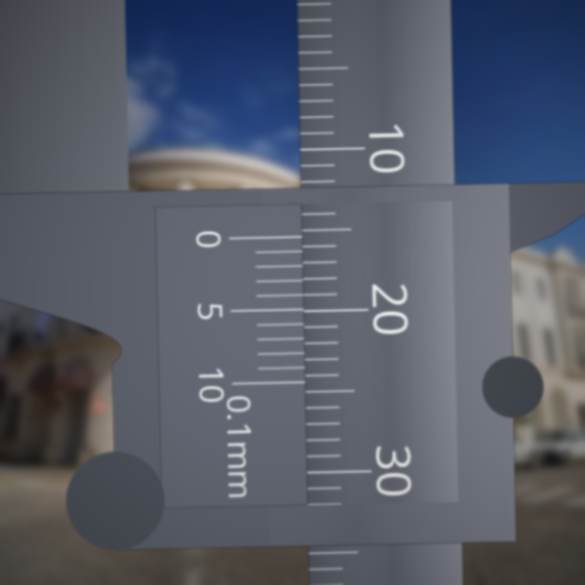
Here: 15.4 mm
